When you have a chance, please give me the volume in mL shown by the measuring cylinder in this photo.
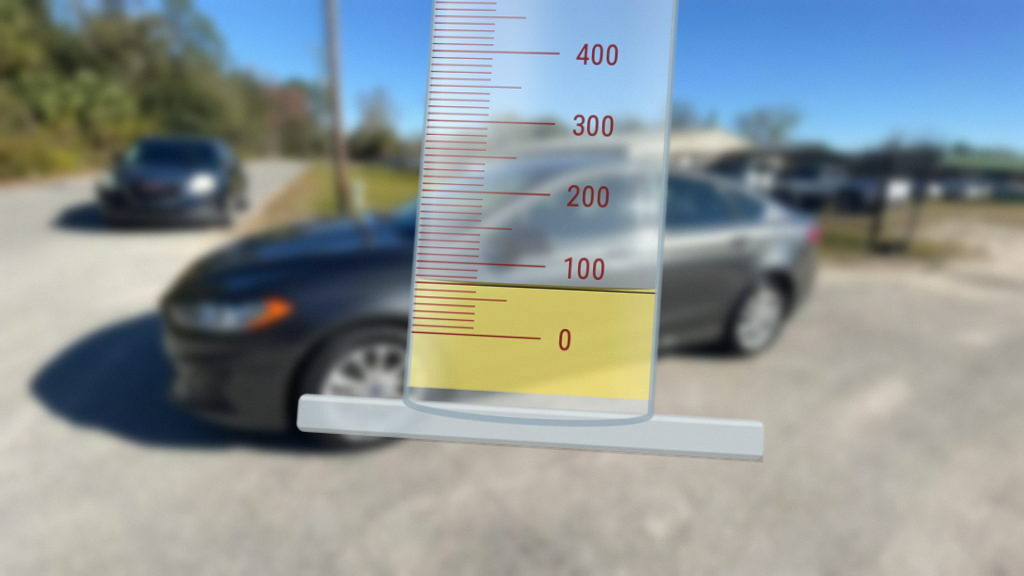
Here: 70 mL
